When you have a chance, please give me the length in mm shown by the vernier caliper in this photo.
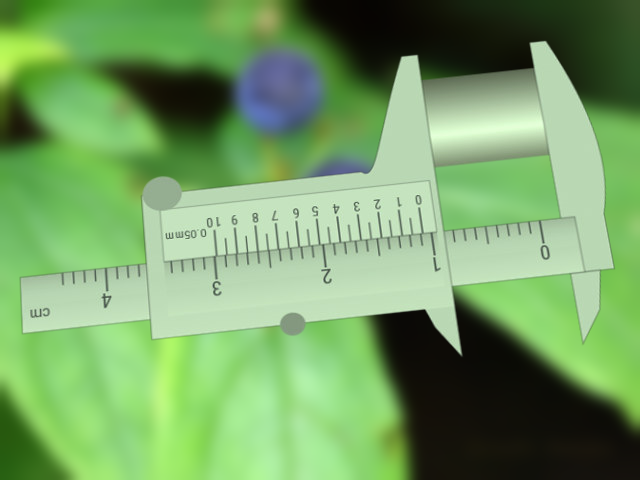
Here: 10.8 mm
